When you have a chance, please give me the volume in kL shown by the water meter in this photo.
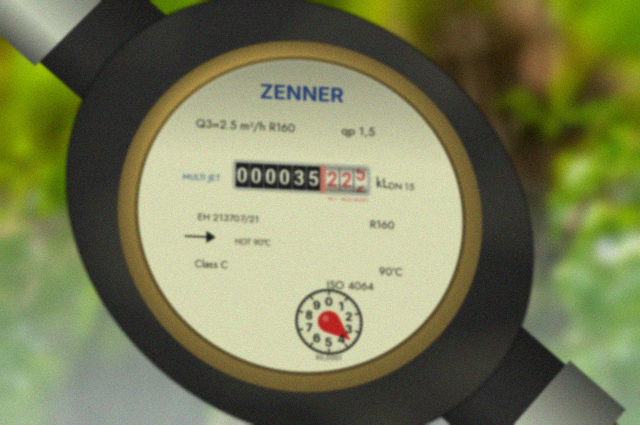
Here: 35.2253 kL
